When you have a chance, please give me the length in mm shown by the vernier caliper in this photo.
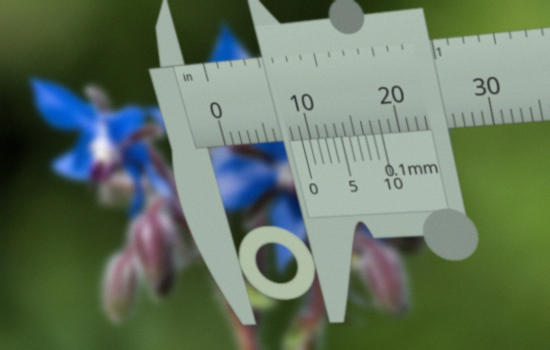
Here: 9.0 mm
